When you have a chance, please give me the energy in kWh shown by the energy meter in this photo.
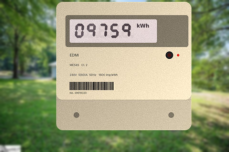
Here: 9759 kWh
